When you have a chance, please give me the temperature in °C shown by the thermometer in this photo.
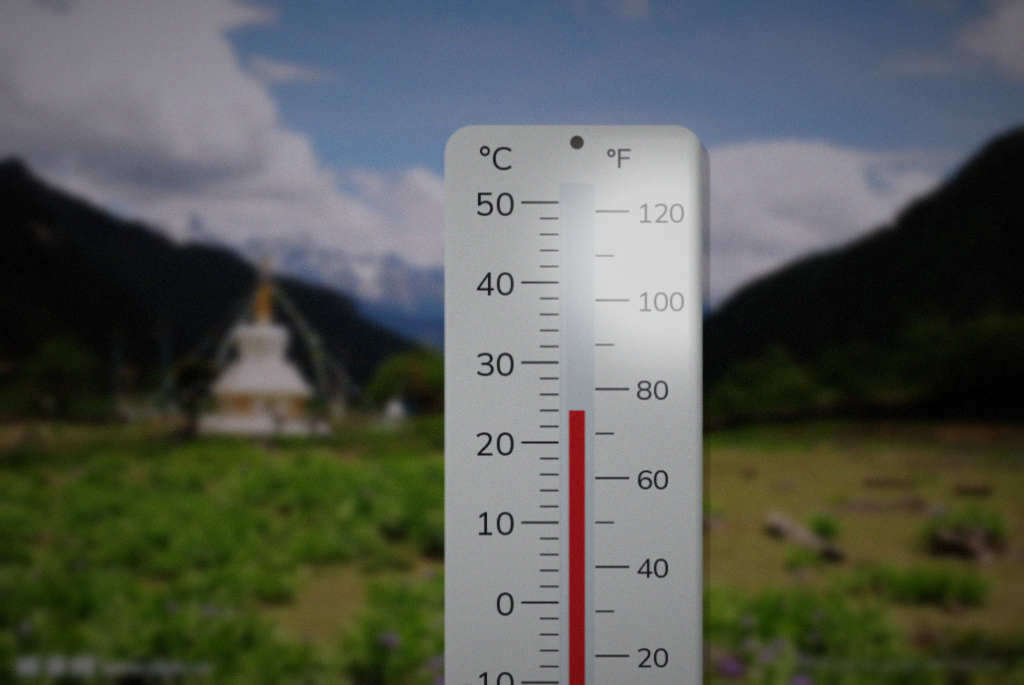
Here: 24 °C
